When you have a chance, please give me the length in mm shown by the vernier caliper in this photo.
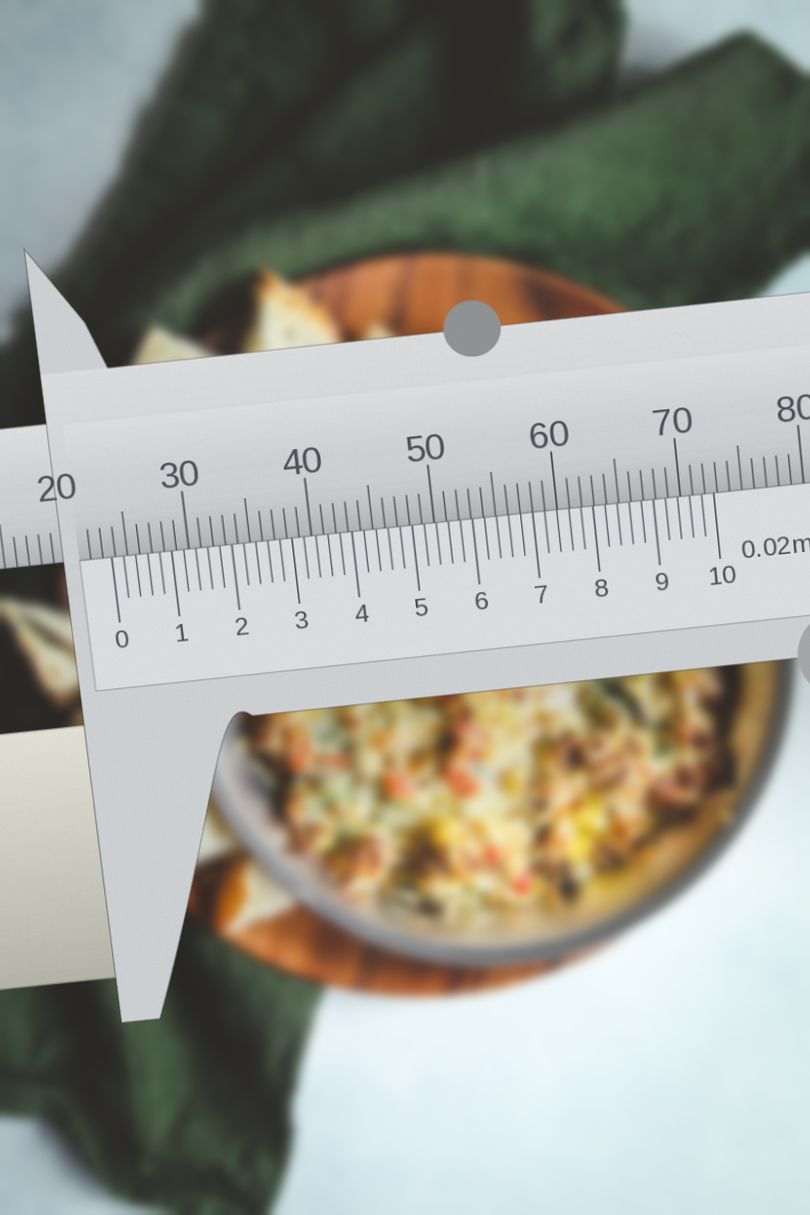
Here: 23.7 mm
